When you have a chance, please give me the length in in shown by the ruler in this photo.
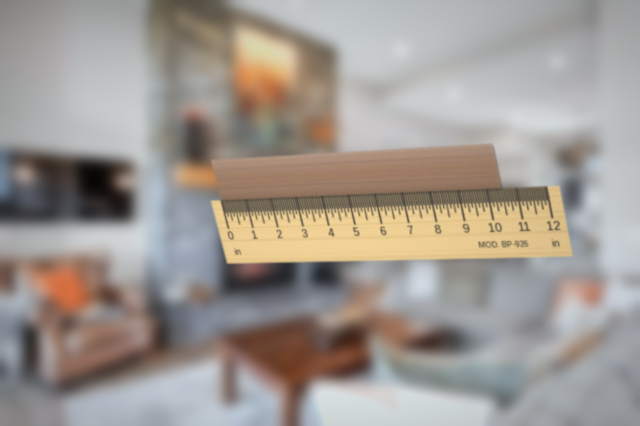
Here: 10.5 in
